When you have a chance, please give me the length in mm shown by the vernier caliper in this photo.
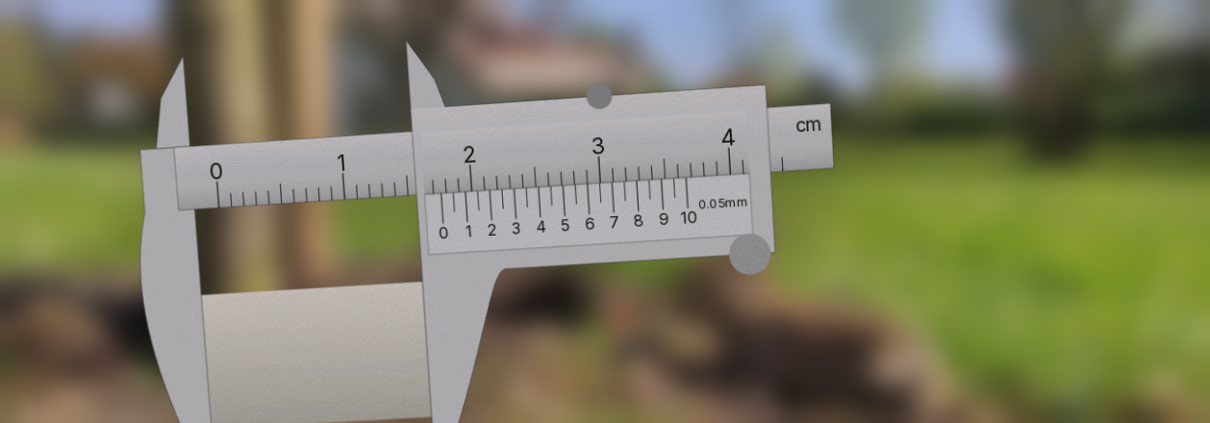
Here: 17.6 mm
